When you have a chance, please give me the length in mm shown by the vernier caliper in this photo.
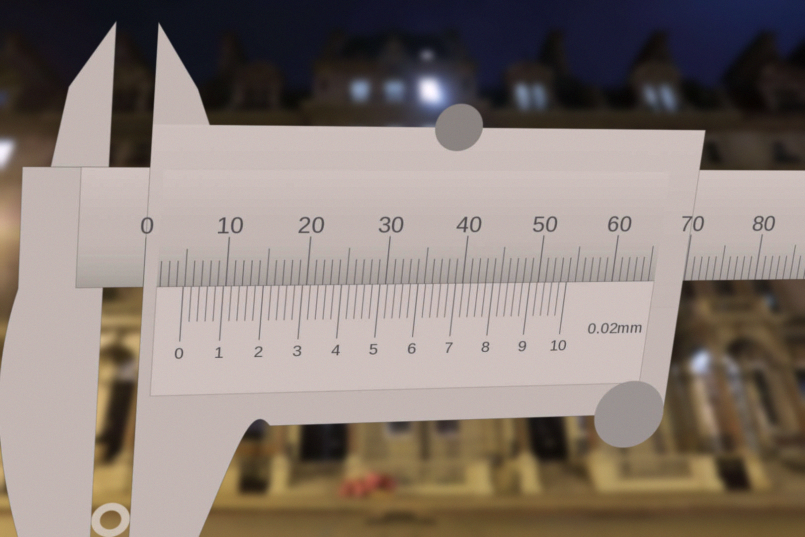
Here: 4.8 mm
